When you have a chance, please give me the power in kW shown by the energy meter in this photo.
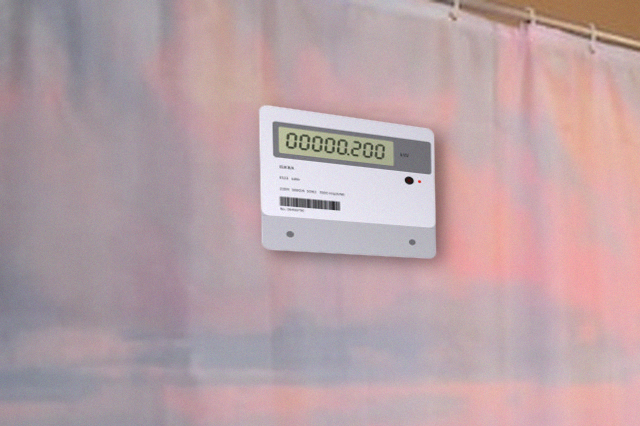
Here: 0.200 kW
